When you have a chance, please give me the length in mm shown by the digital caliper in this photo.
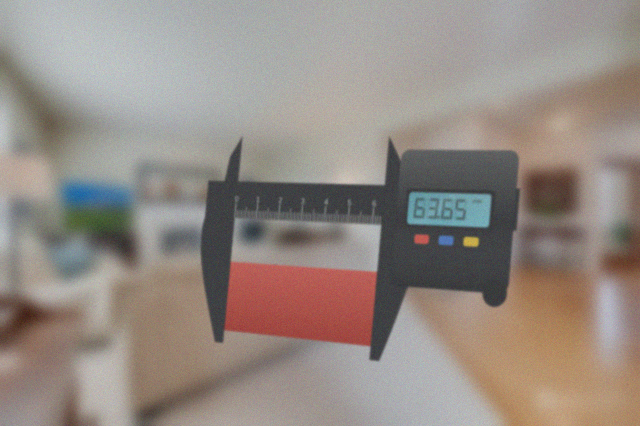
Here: 63.65 mm
